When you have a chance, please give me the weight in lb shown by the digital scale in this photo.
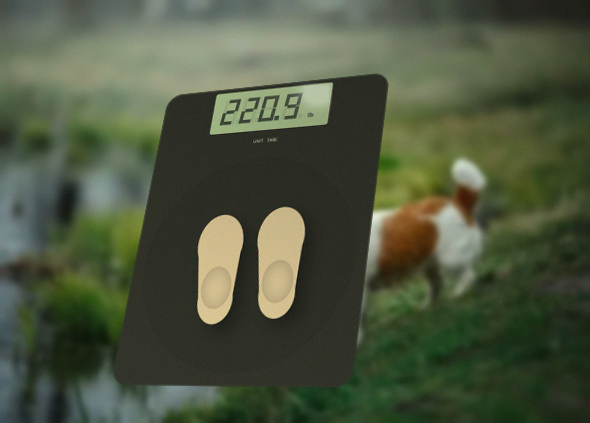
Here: 220.9 lb
